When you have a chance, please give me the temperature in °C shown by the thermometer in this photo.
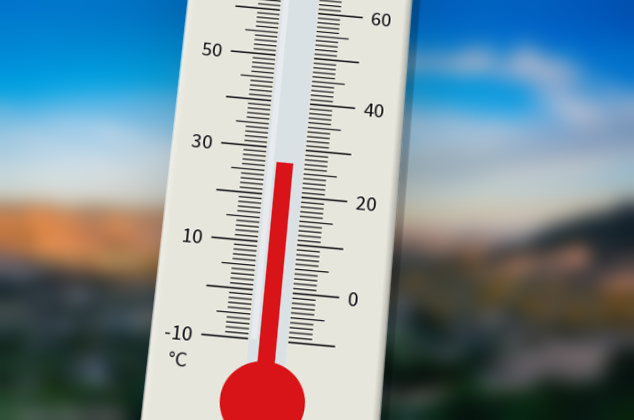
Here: 27 °C
